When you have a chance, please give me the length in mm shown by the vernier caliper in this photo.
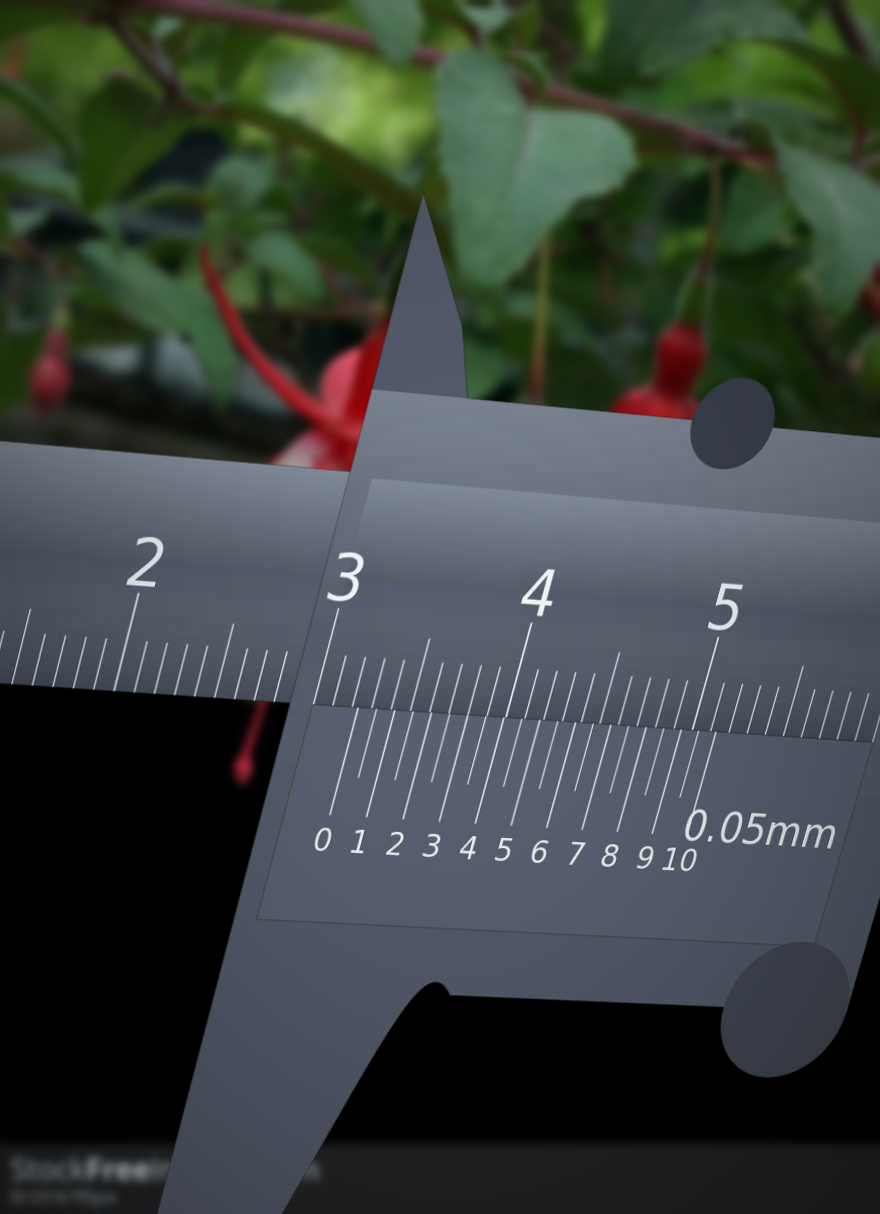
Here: 32.3 mm
